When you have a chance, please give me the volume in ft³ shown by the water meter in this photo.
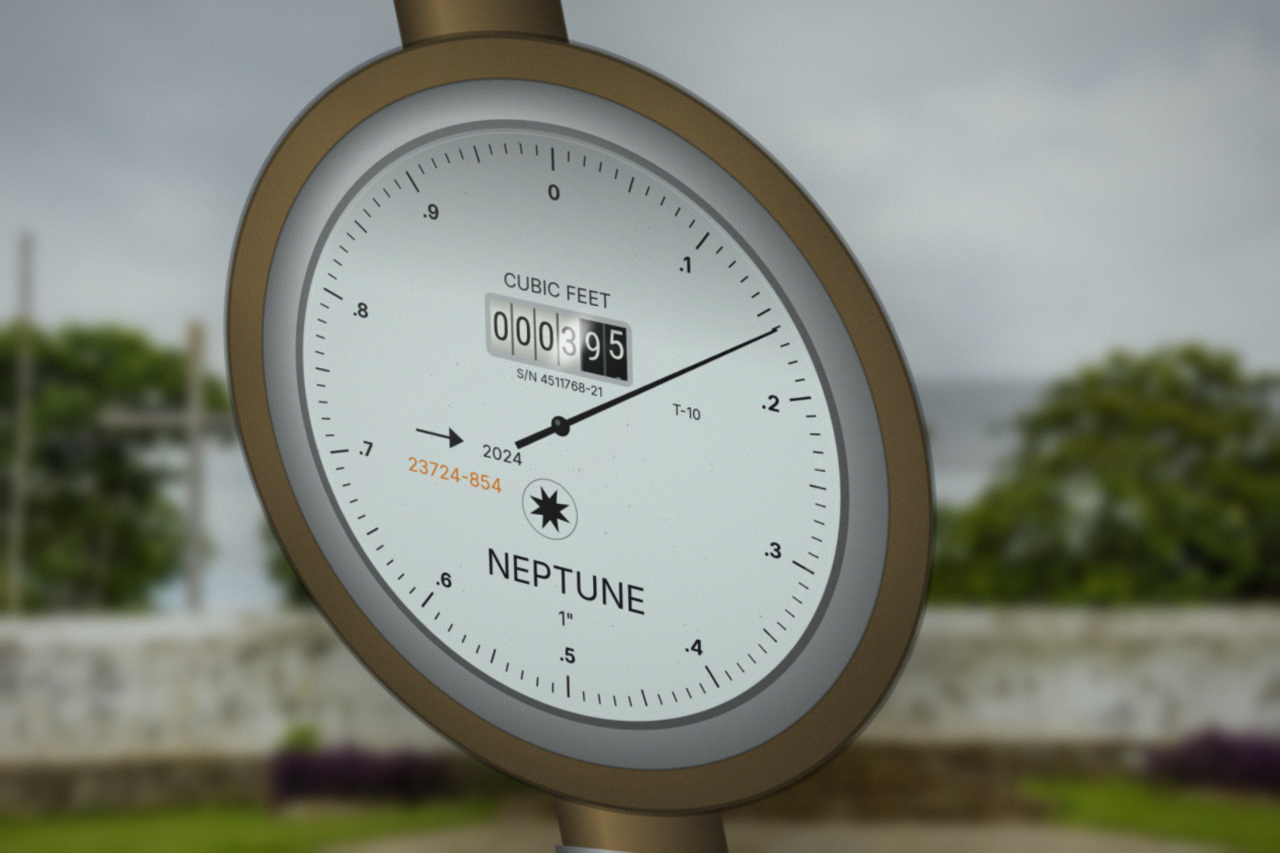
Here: 395.16 ft³
